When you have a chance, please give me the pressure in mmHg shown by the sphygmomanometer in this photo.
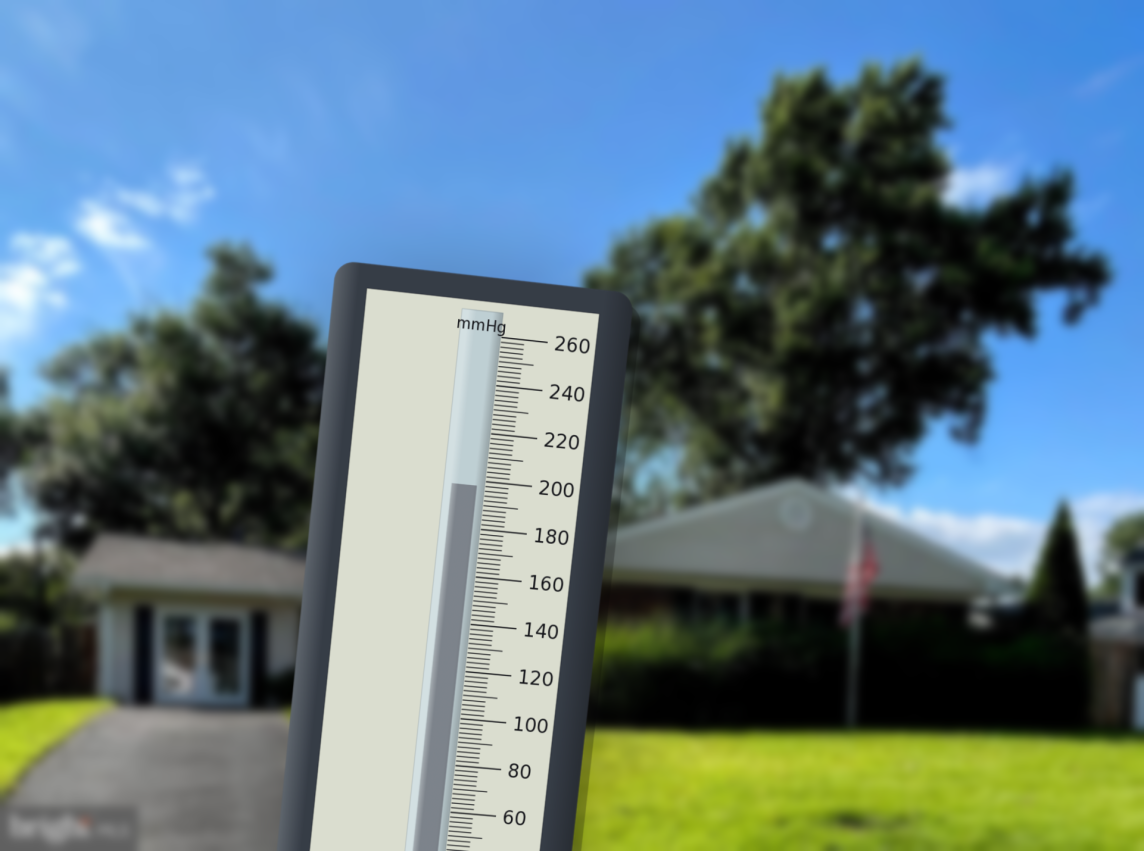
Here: 198 mmHg
